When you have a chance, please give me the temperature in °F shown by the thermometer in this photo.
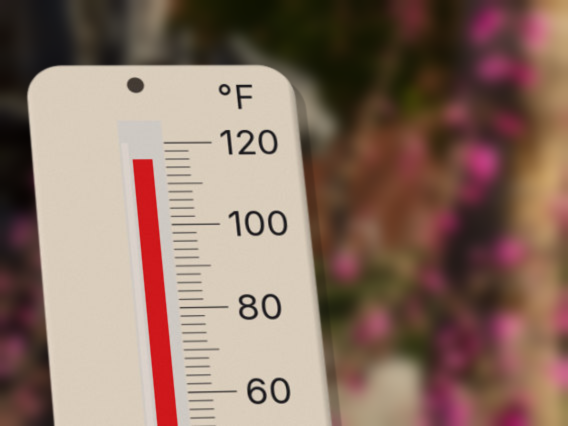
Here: 116 °F
